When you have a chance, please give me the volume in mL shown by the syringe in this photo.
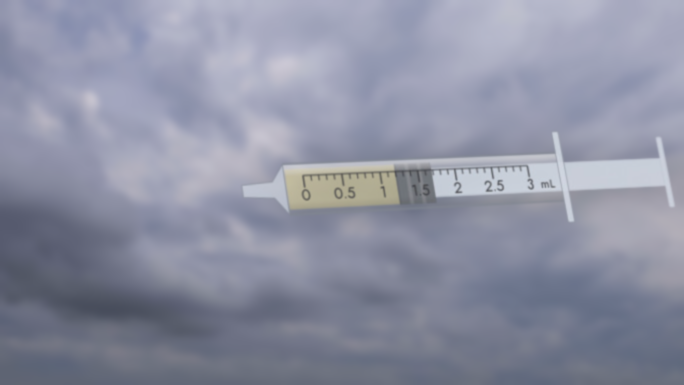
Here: 1.2 mL
